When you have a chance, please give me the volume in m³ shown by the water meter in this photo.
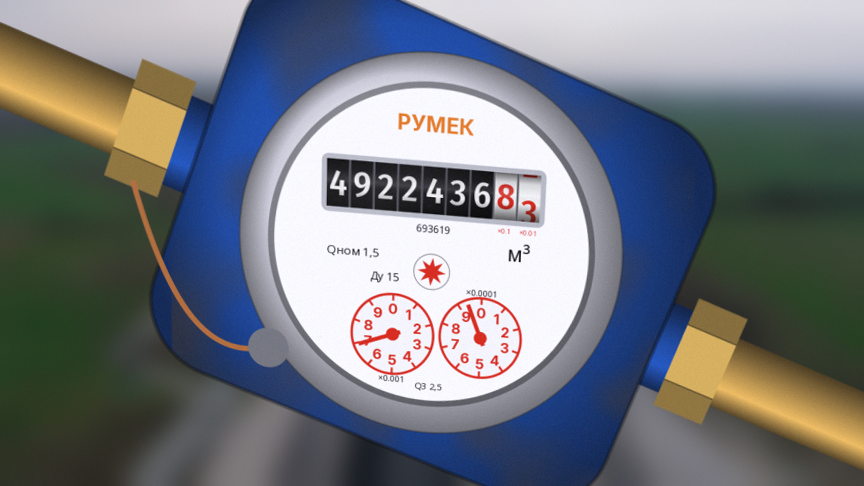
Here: 4922436.8269 m³
